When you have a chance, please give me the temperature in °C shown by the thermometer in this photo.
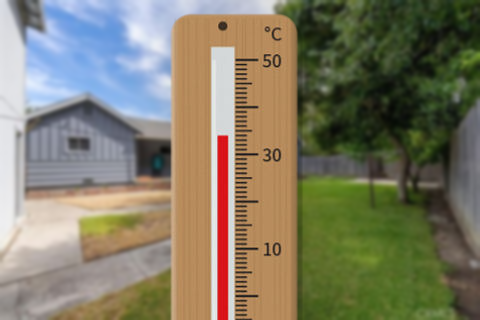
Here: 34 °C
